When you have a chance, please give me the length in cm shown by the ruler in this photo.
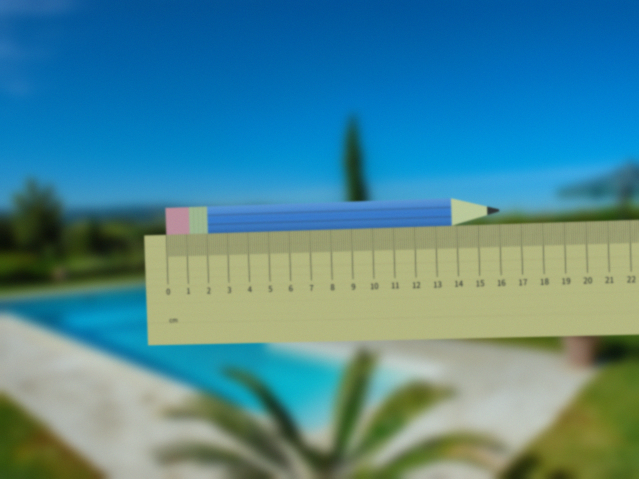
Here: 16 cm
